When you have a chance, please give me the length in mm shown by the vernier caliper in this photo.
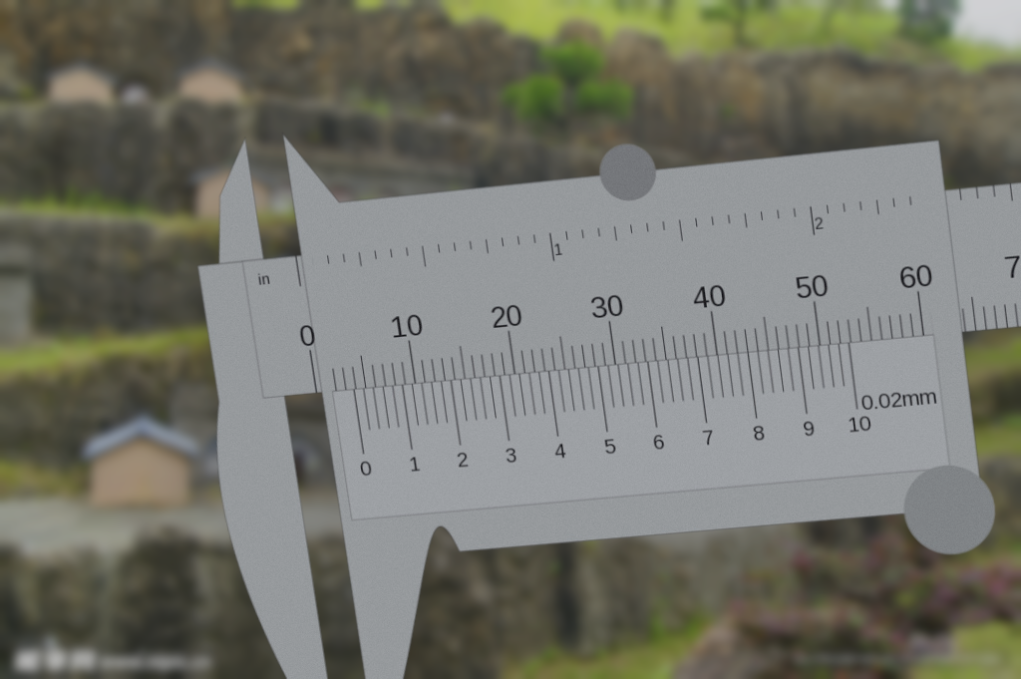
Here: 3.8 mm
